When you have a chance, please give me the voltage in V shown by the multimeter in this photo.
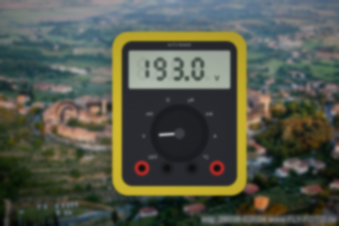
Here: 193.0 V
